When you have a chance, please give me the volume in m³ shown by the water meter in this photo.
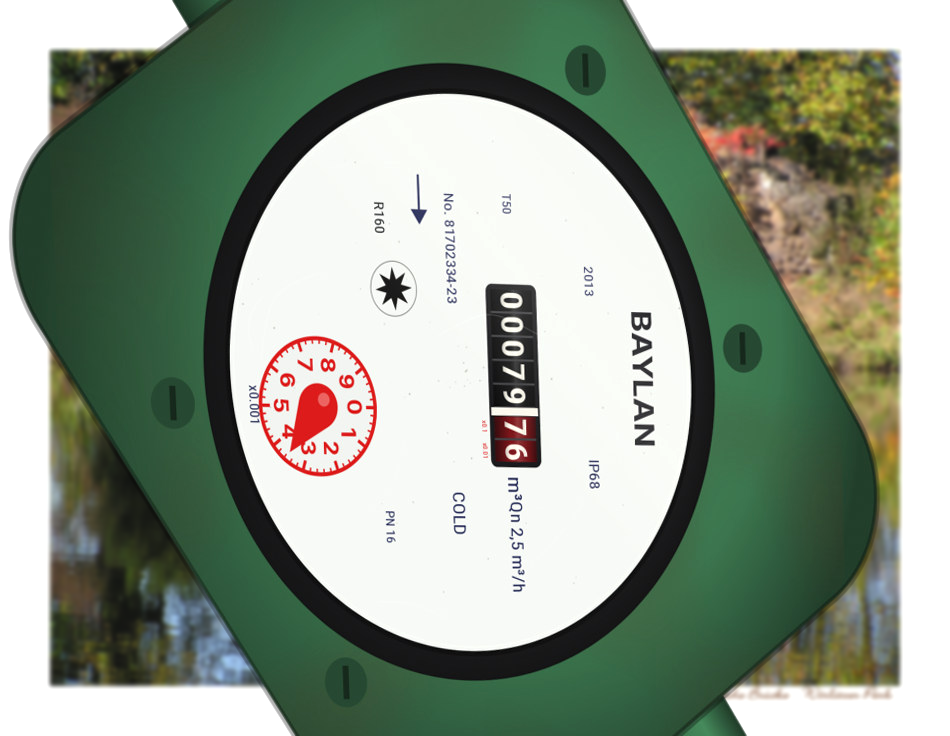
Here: 79.763 m³
